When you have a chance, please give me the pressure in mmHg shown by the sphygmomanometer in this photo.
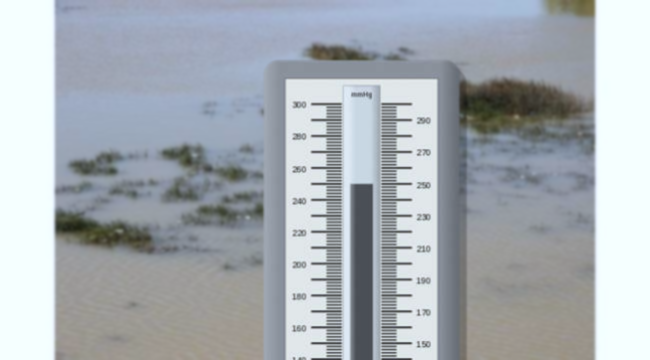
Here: 250 mmHg
